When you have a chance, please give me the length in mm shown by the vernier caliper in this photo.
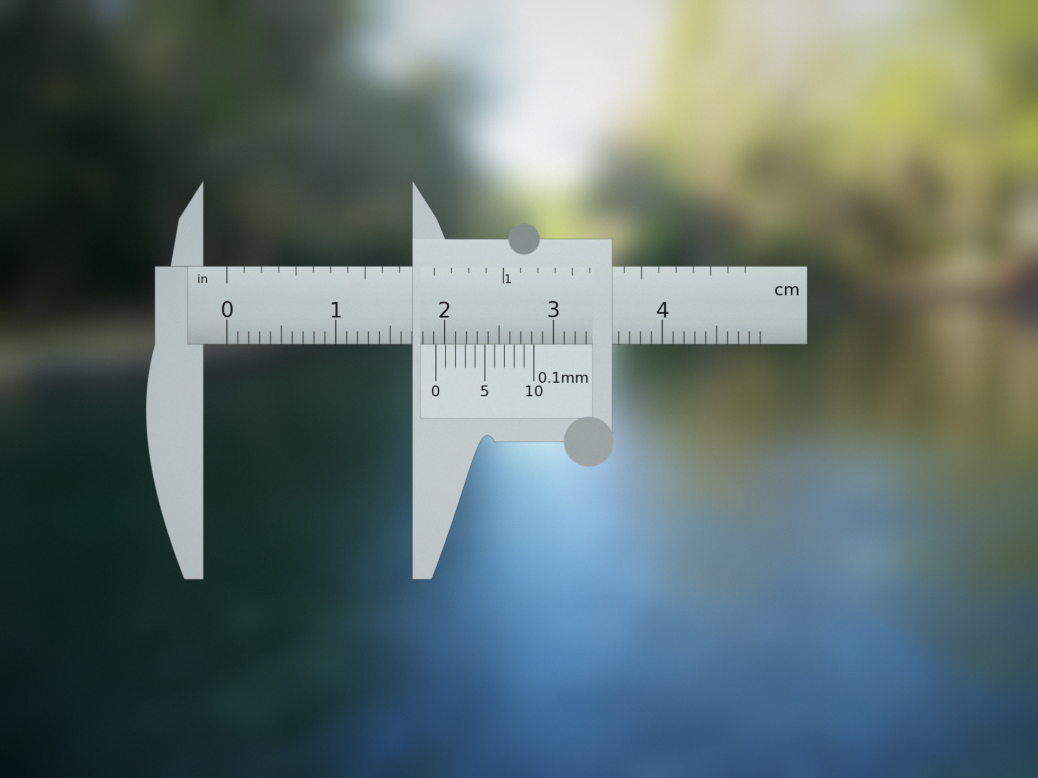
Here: 19.2 mm
